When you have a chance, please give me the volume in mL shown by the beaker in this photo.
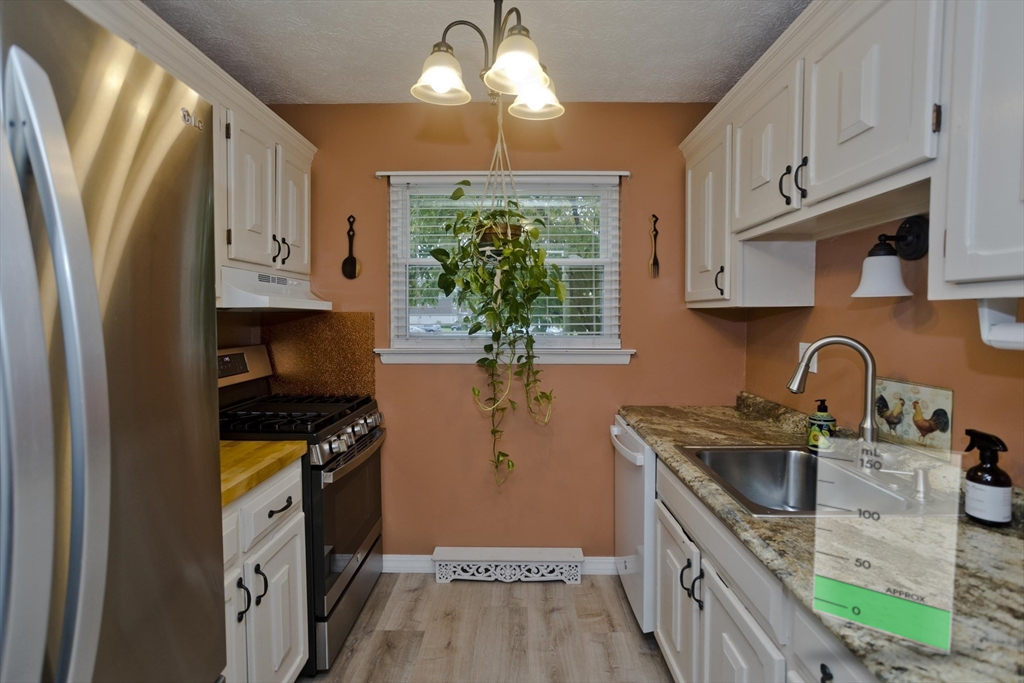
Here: 25 mL
